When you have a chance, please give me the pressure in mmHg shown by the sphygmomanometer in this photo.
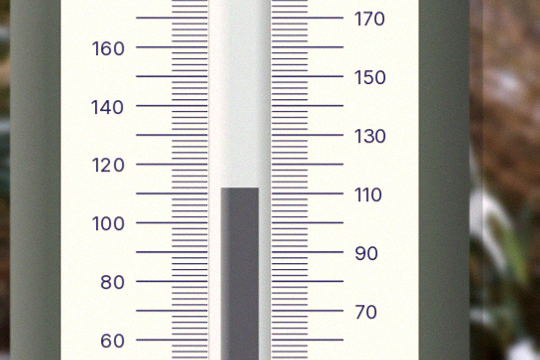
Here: 112 mmHg
